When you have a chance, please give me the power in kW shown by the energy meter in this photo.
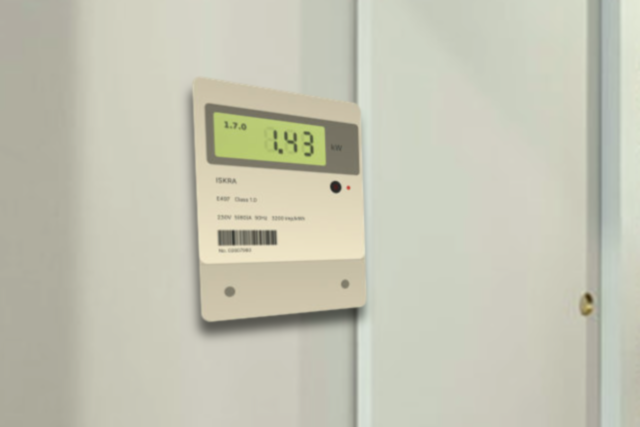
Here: 1.43 kW
